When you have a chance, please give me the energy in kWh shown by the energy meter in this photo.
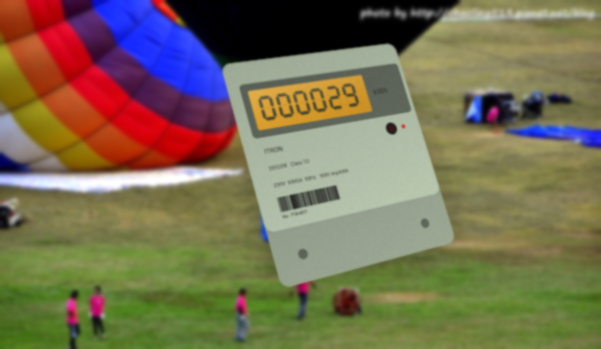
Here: 29 kWh
